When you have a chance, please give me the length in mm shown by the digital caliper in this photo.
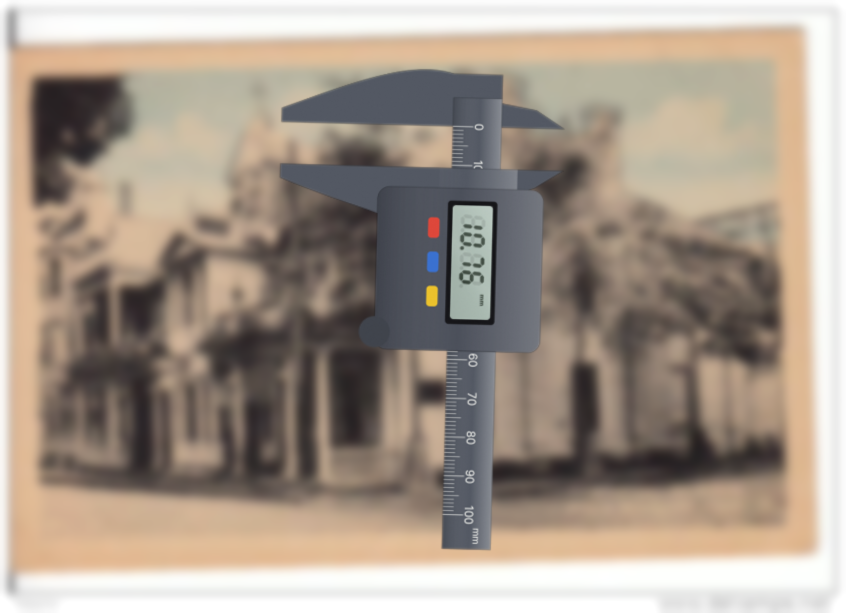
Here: 10.76 mm
